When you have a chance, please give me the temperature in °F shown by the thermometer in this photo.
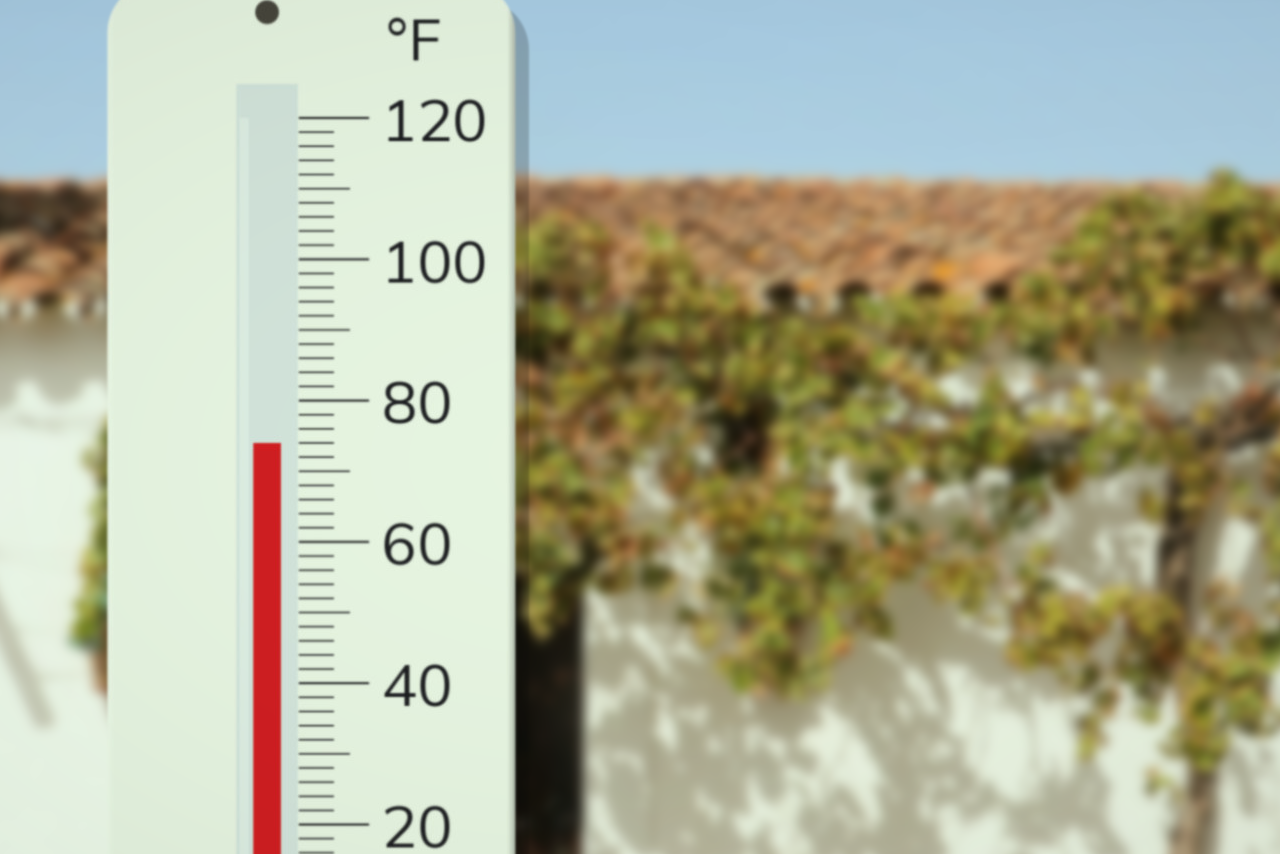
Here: 74 °F
